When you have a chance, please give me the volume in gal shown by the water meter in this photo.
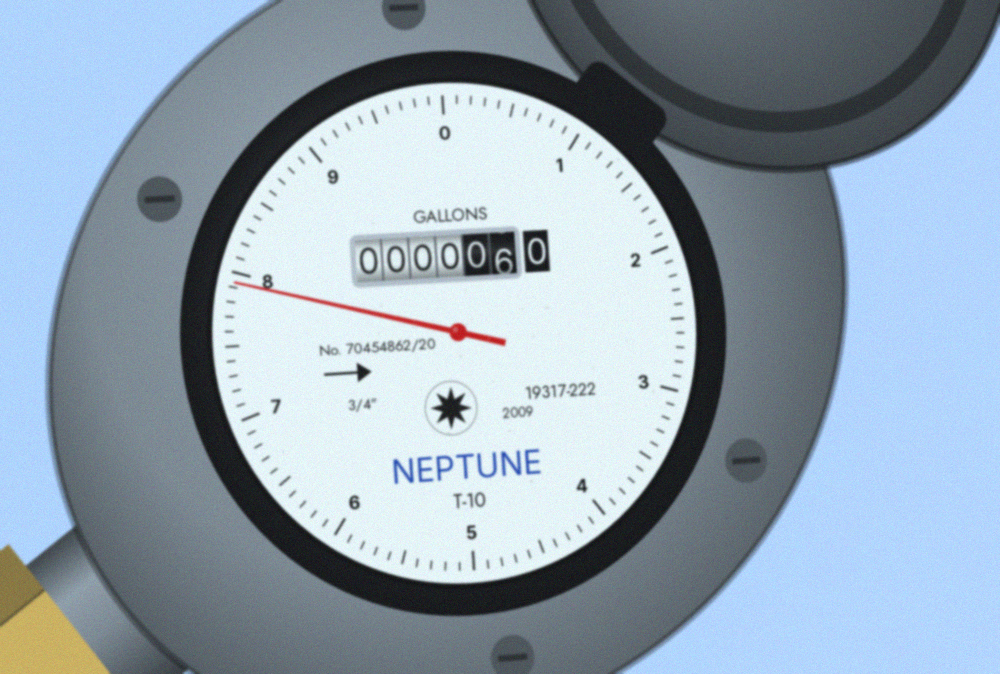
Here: 57.9 gal
